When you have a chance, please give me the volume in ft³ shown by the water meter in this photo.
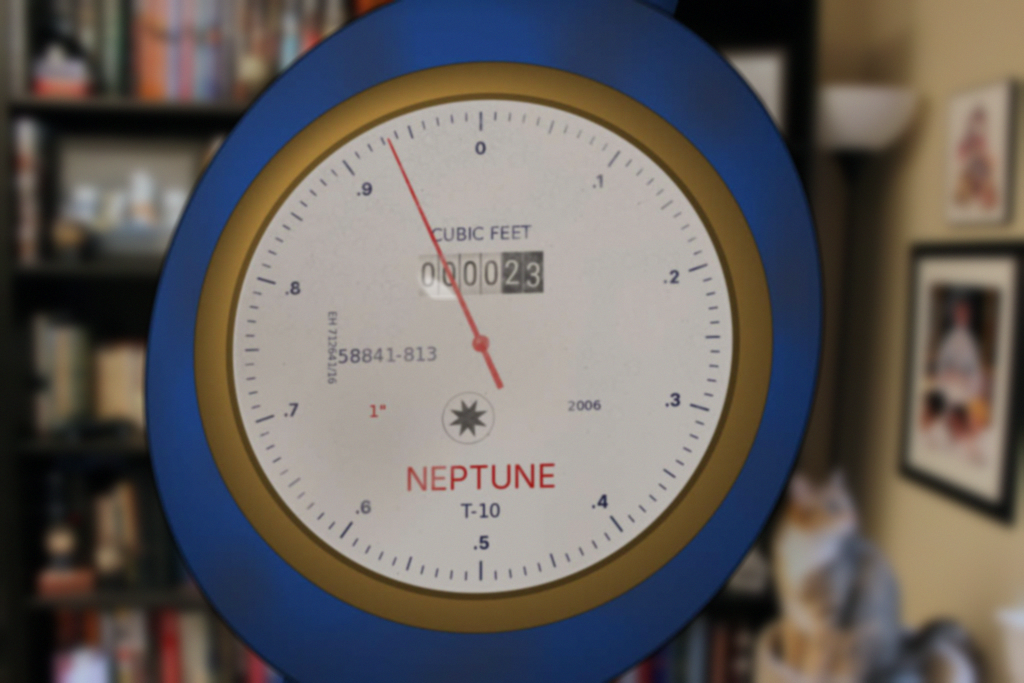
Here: 22.93 ft³
